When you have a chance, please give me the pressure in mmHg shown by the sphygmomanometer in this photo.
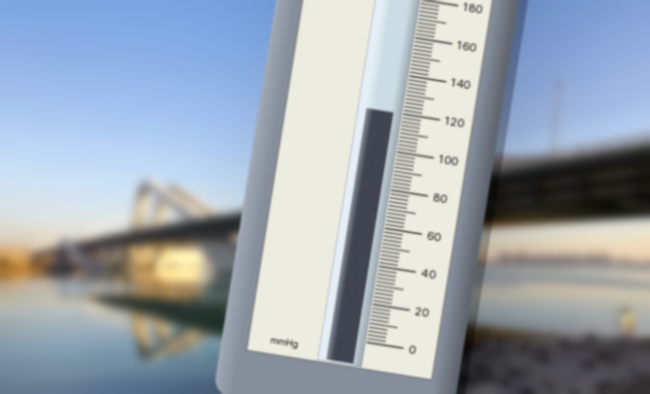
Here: 120 mmHg
